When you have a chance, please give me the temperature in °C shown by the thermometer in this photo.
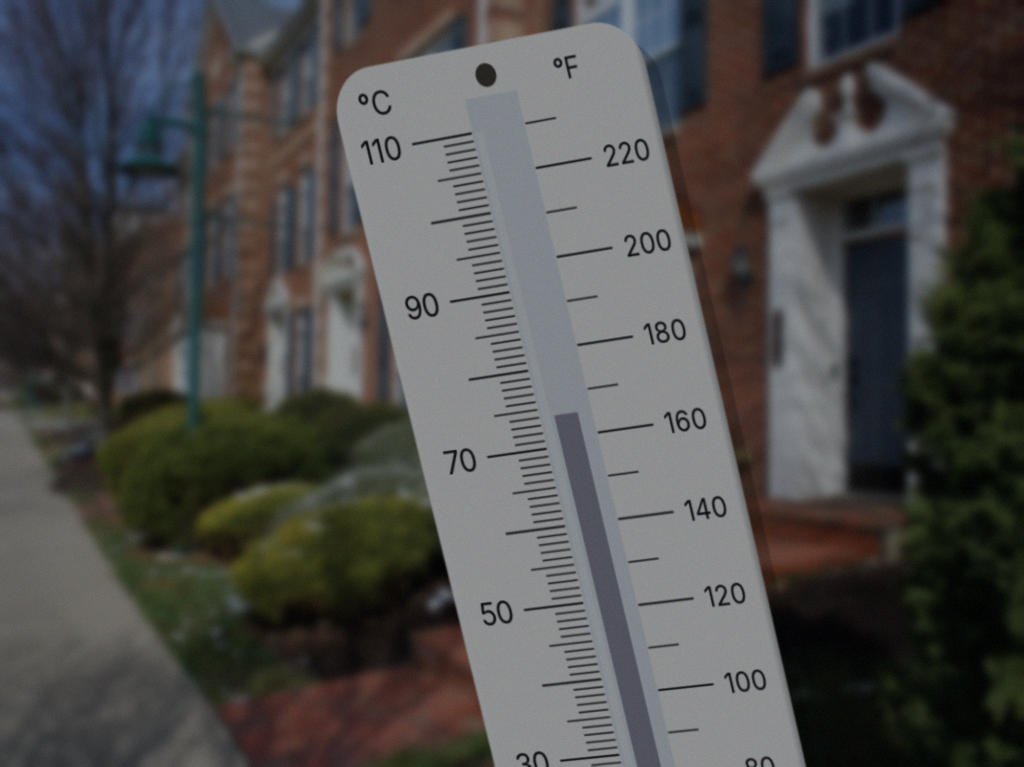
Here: 74 °C
